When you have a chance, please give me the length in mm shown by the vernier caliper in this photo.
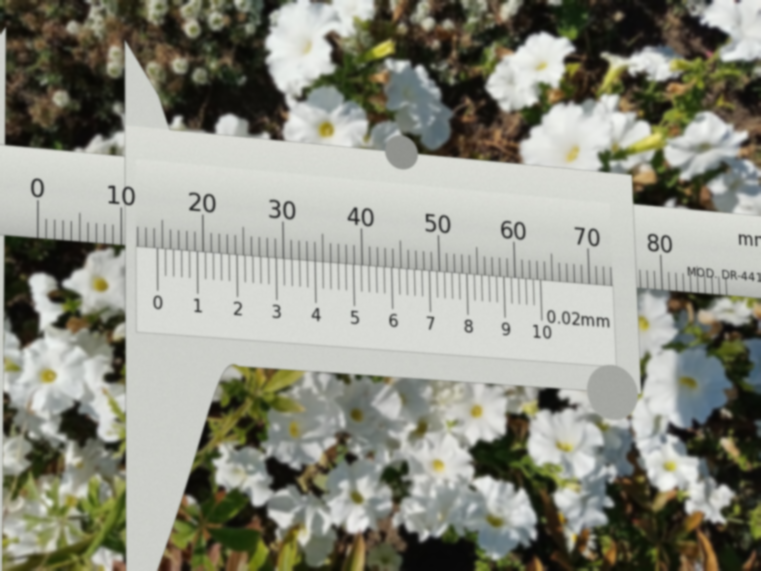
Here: 14.4 mm
